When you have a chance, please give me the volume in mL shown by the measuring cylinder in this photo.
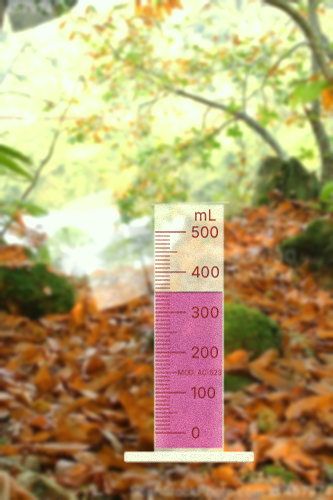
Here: 350 mL
